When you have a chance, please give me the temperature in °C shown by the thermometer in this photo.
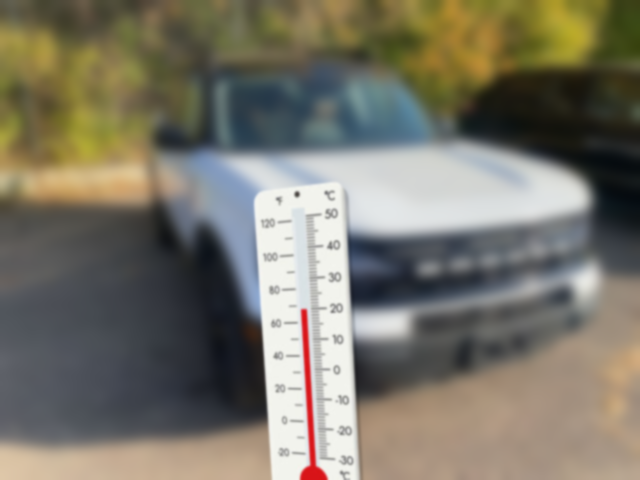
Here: 20 °C
